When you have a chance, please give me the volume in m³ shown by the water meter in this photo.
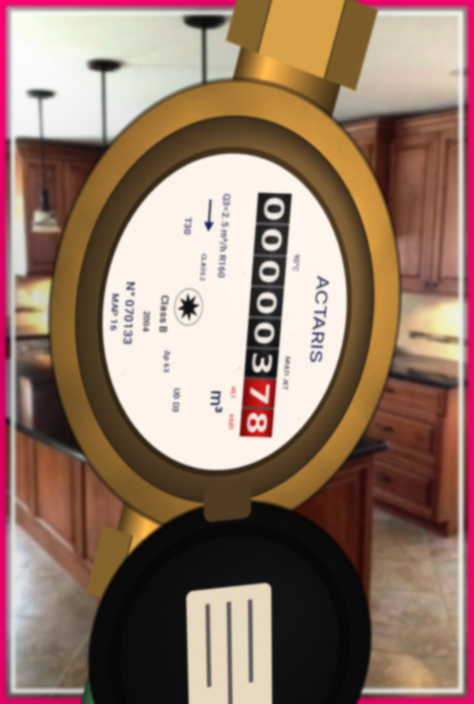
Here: 3.78 m³
